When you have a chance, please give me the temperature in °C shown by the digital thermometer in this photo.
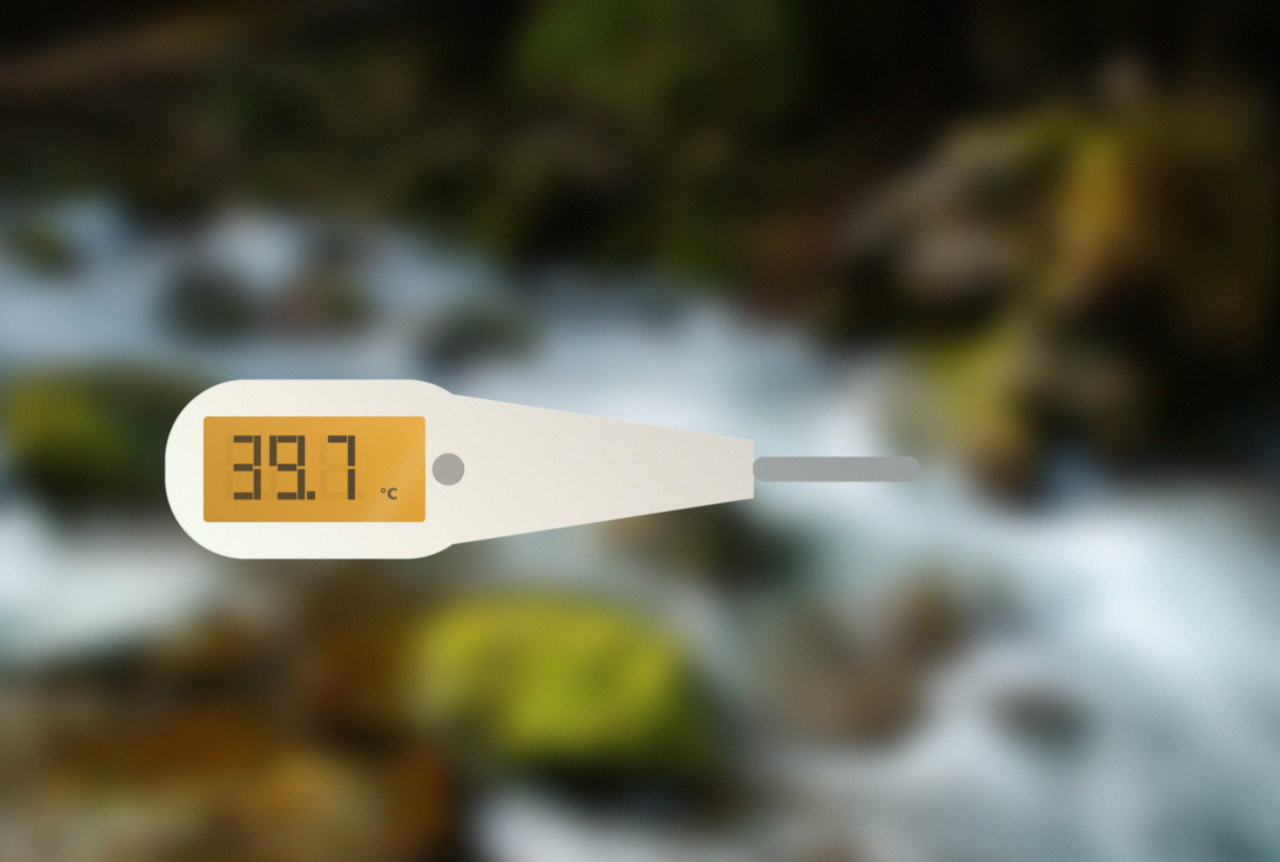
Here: 39.7 °C
